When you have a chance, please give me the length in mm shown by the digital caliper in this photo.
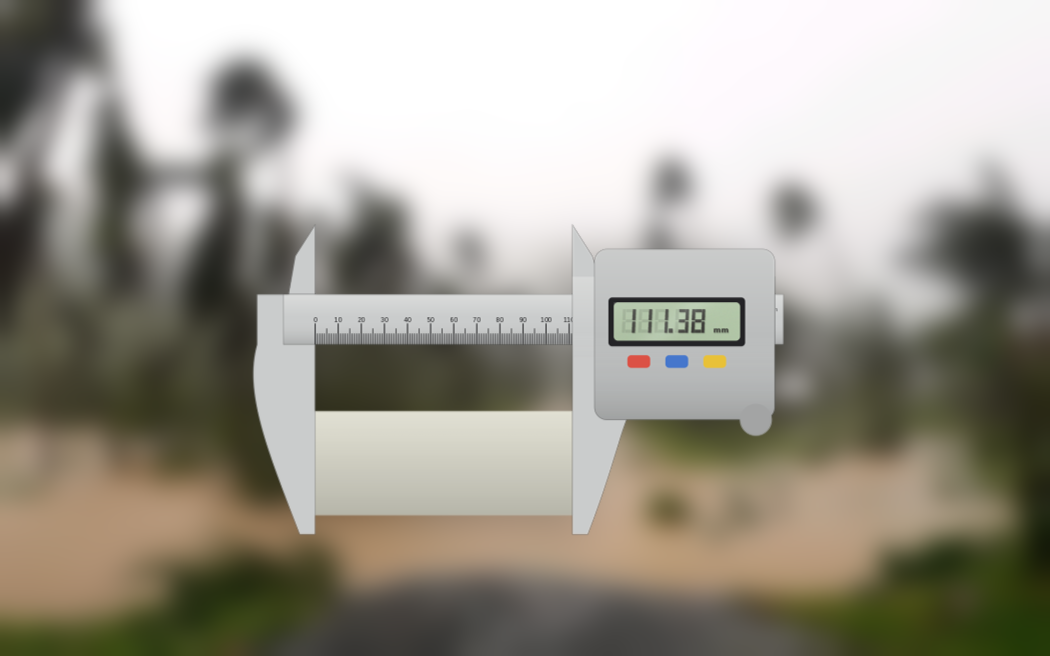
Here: 111.38 mm
